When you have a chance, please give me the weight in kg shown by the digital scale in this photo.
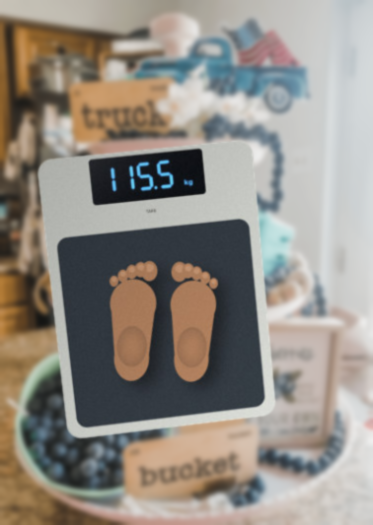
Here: 115.5 kg
